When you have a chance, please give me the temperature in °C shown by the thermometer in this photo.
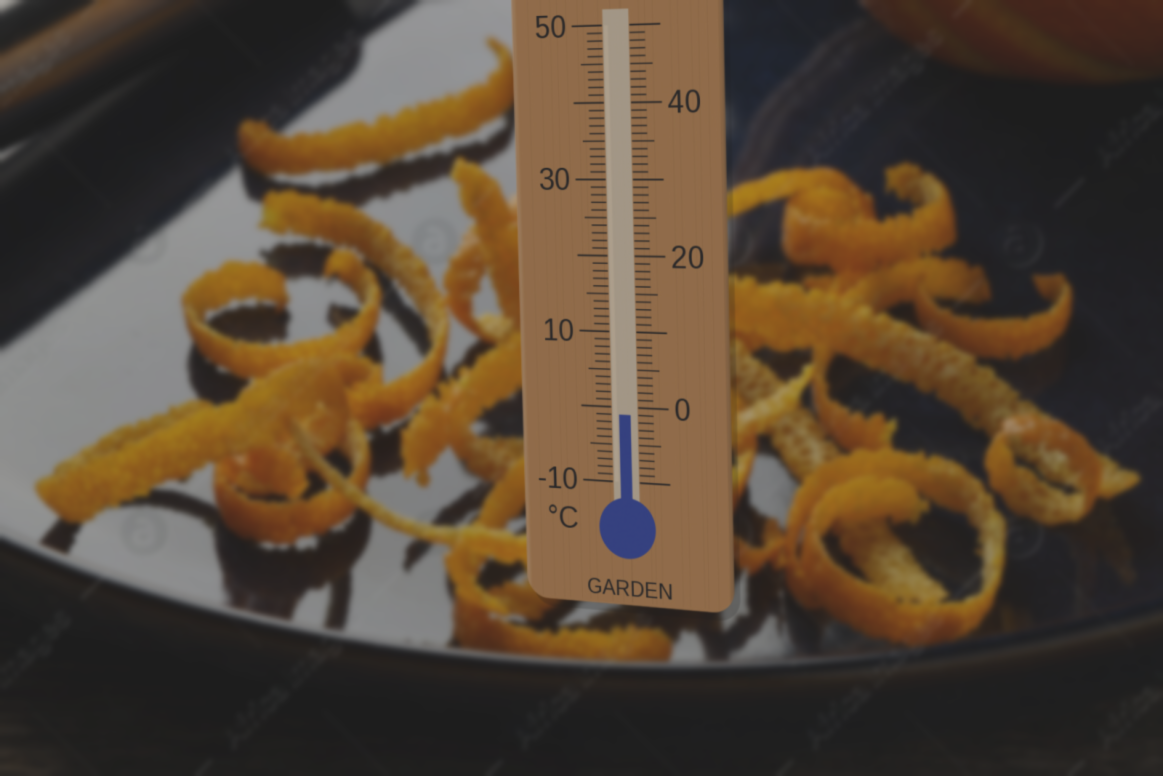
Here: -1 °C
